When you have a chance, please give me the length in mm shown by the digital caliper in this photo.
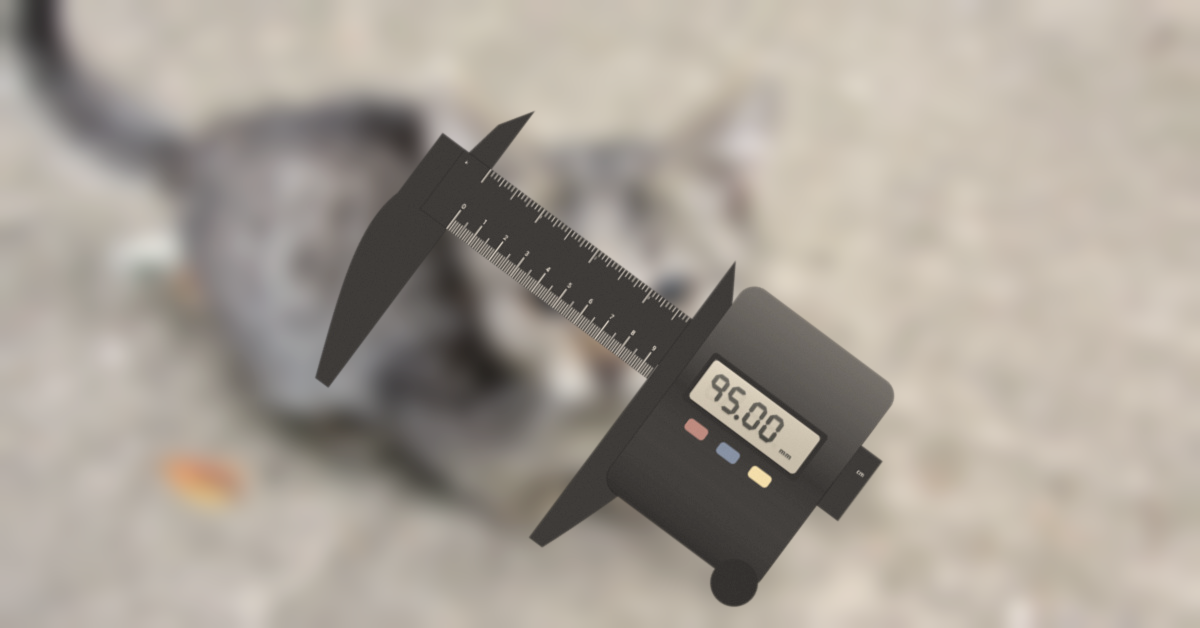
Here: 95.00 mm
